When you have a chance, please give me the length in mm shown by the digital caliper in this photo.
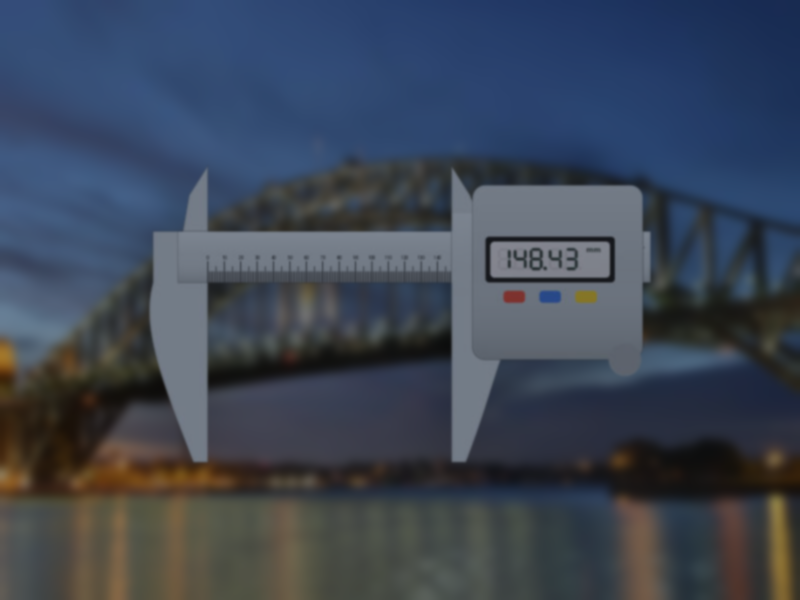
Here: 148.43 mm
